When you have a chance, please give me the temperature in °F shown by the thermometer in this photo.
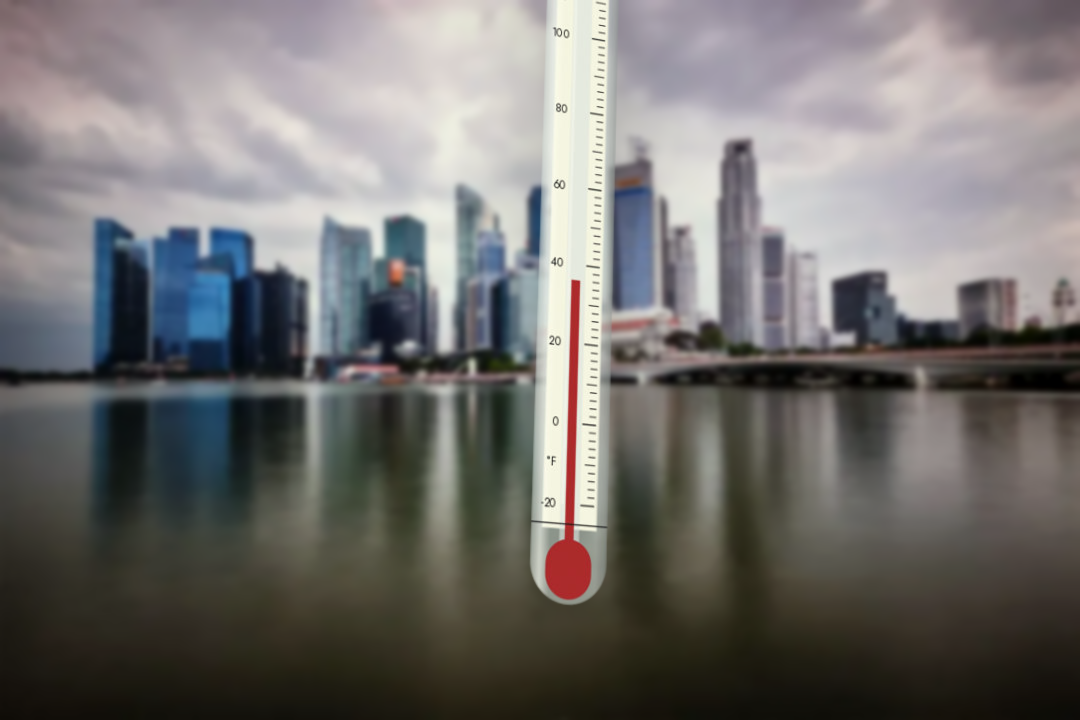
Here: 36 °F
